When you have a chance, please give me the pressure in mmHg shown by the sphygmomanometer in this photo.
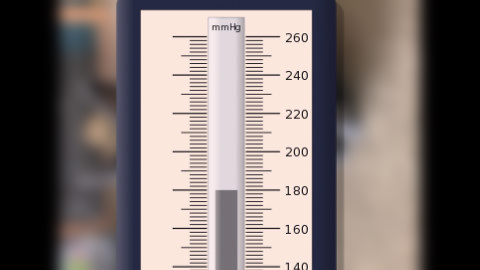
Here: 180 mmHg
